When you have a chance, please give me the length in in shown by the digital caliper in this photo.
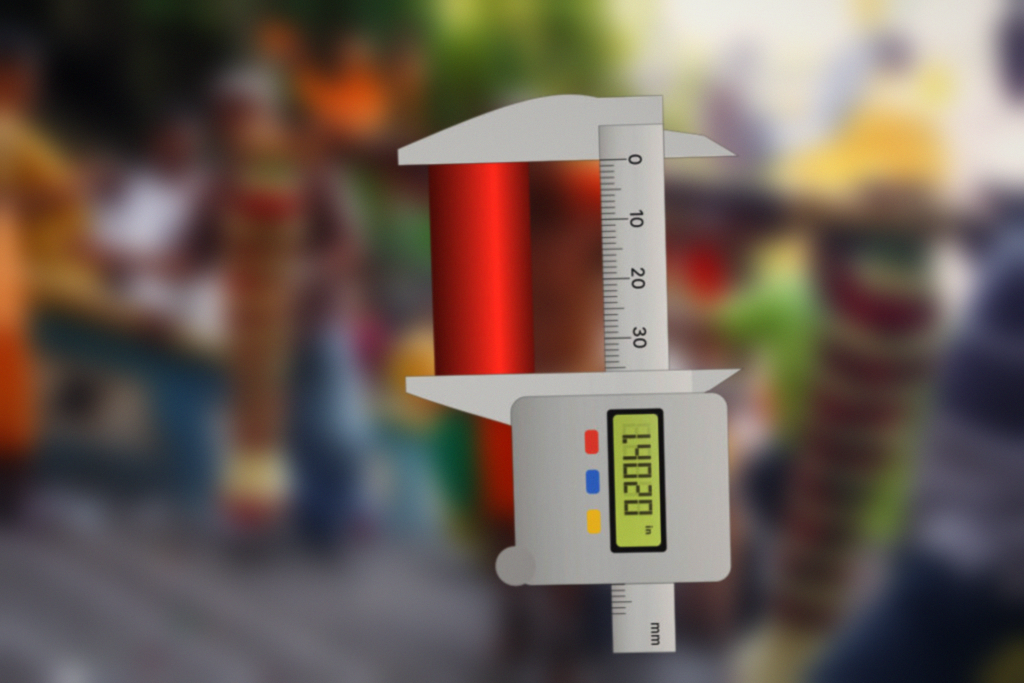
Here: 1.4020 in
